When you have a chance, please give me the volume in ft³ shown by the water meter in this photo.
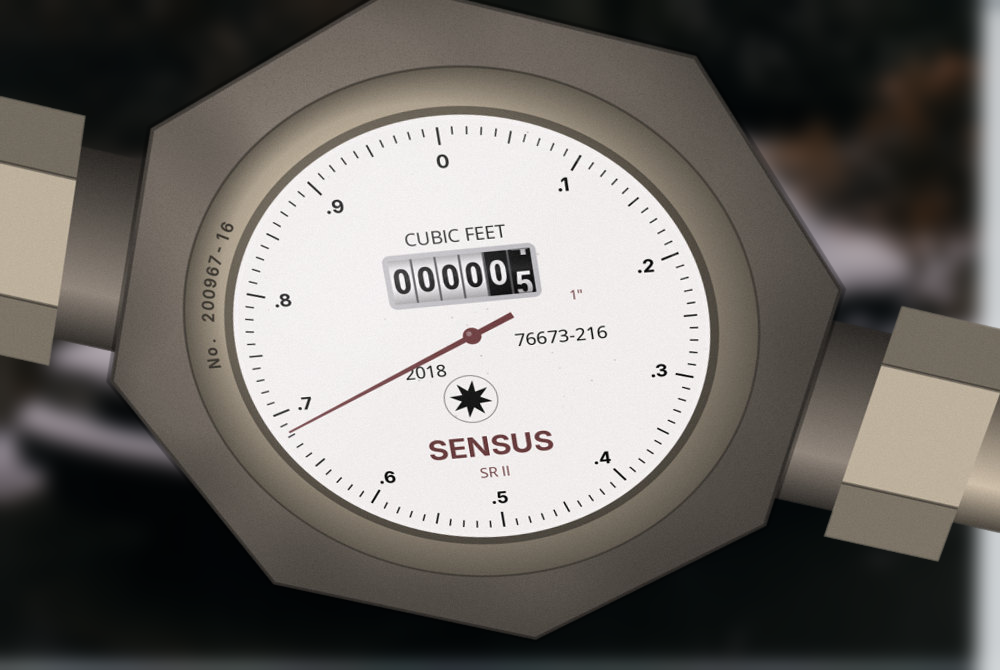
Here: 4.68 ft³
